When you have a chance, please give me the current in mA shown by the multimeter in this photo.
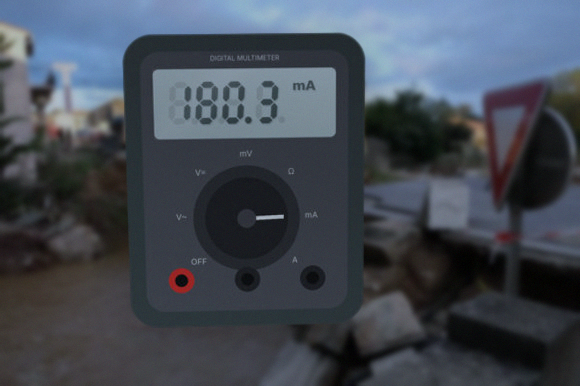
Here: 180.3 mA
